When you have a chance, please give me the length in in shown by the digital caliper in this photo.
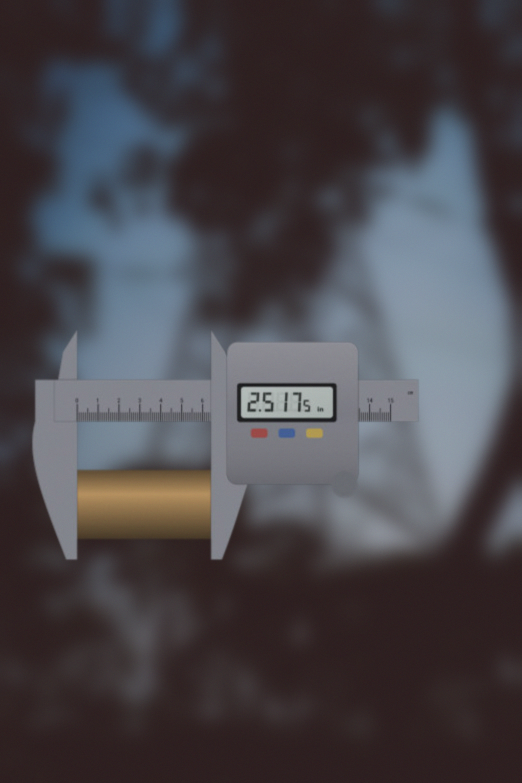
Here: 2.5175 in
